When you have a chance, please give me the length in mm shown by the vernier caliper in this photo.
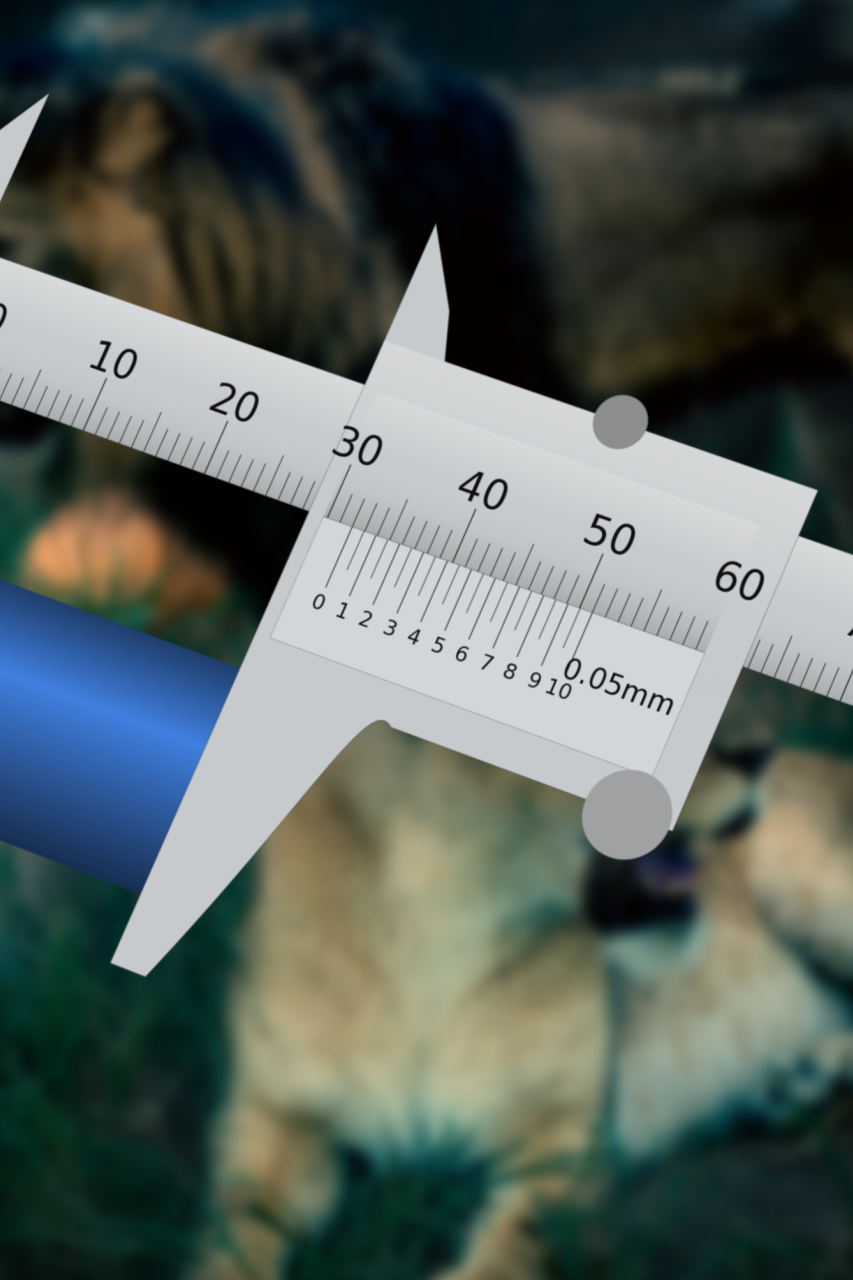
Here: 32.0 mm
